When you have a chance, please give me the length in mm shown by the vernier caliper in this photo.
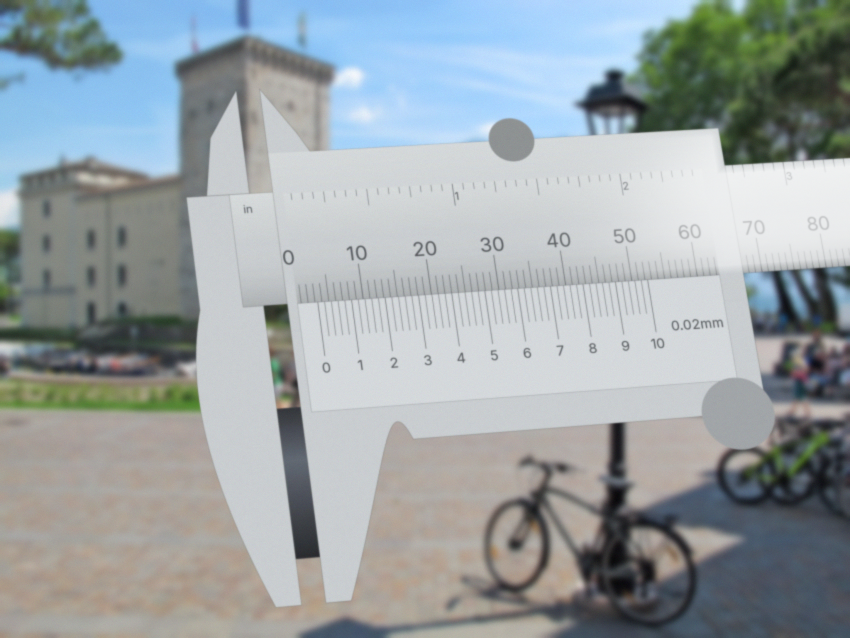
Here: 3.4 mm
